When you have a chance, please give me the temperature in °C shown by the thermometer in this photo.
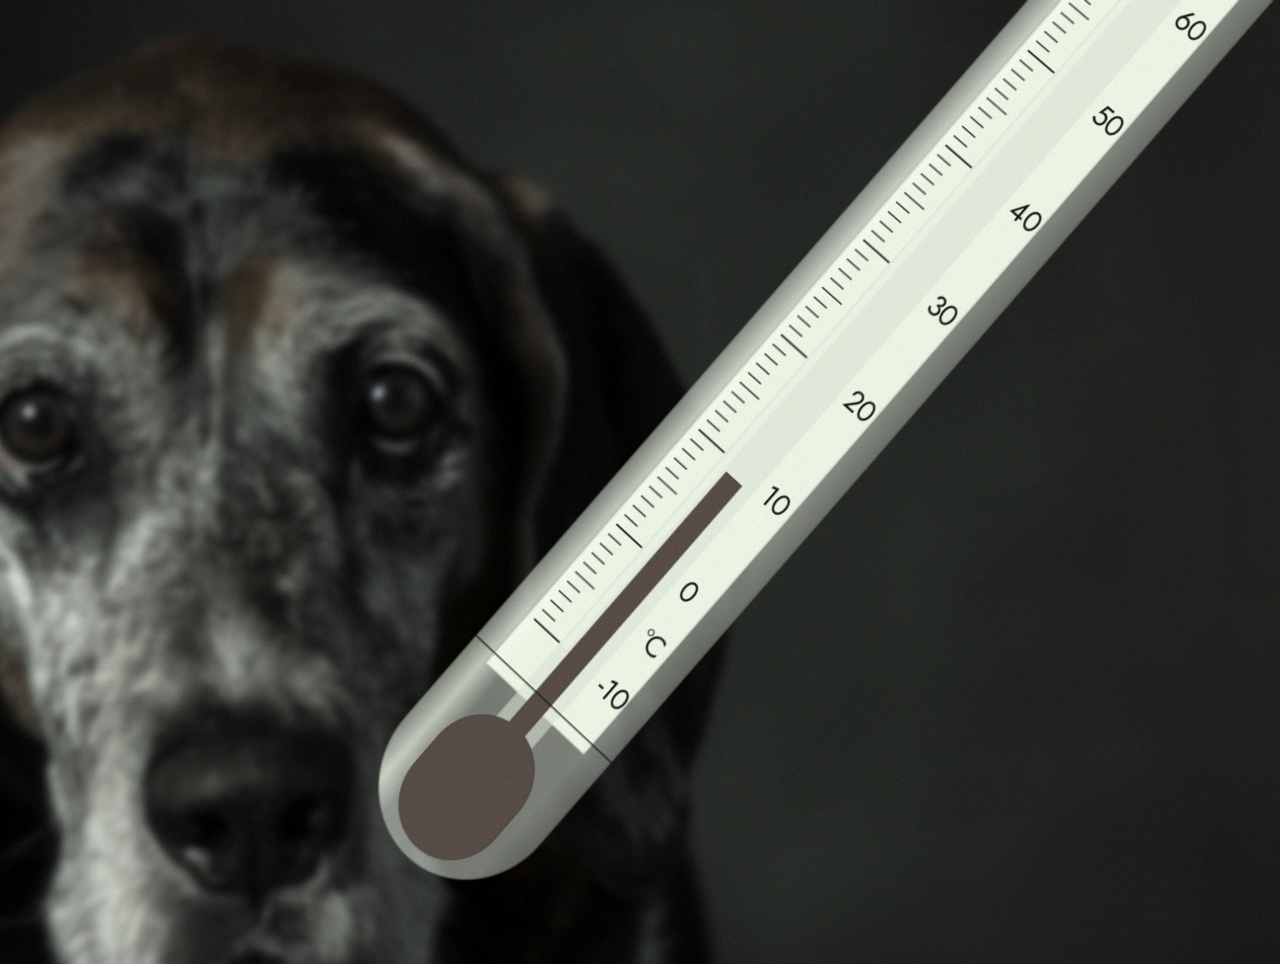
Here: 9 °C
